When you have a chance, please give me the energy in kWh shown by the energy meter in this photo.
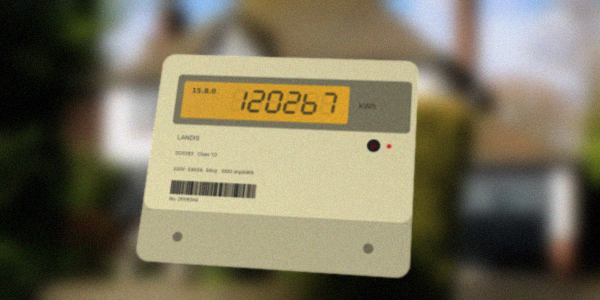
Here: 120267 kWh
